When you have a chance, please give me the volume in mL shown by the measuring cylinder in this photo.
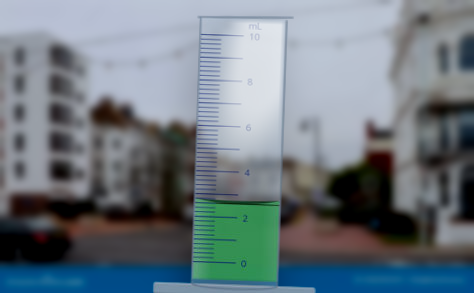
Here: 2.6 mL
